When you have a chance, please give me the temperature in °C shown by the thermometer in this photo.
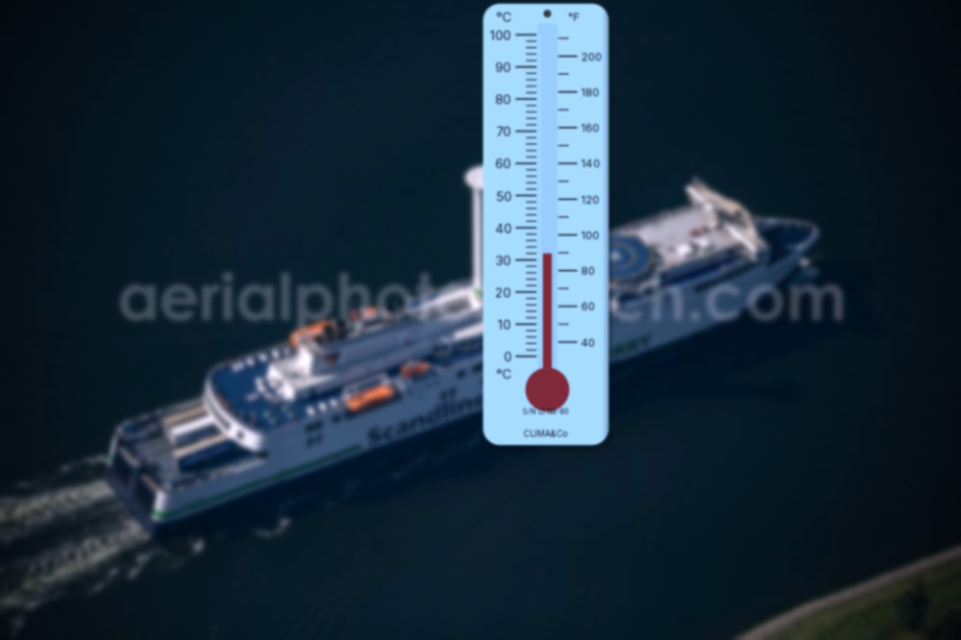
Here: 32 °C
